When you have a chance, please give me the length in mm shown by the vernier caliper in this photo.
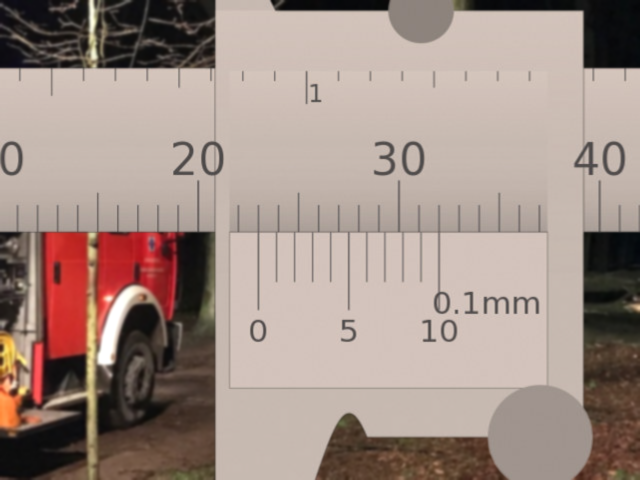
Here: 23.0 mm
